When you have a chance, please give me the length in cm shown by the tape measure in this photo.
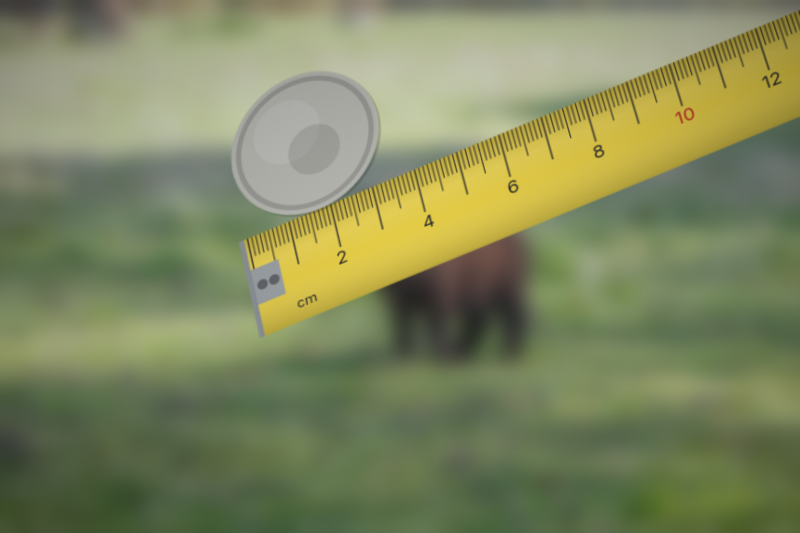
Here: 3.5 cm
